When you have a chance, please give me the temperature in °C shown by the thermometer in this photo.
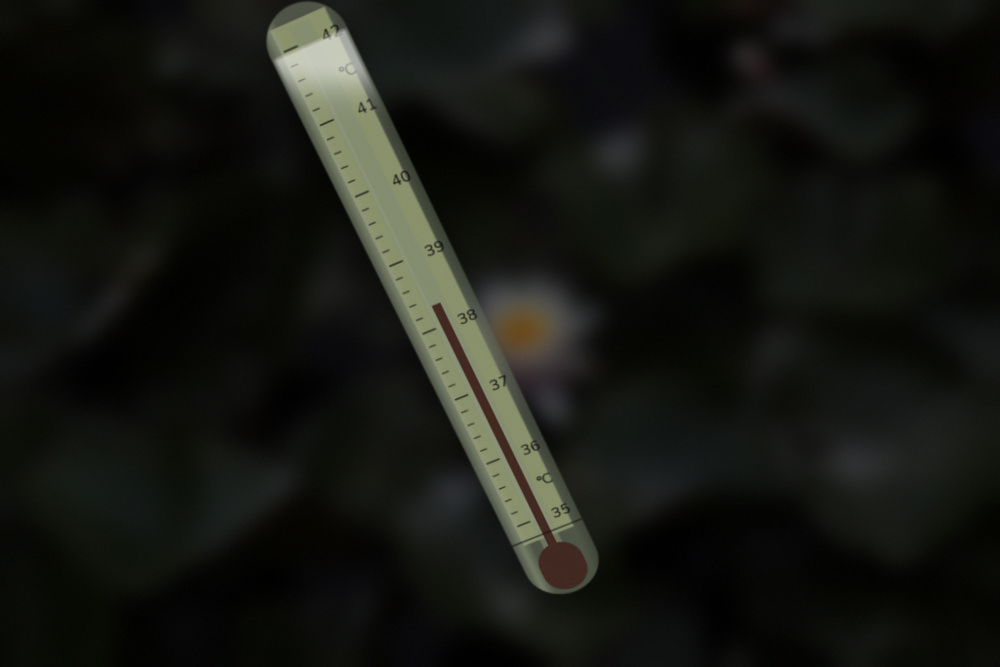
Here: 38.3 °C
